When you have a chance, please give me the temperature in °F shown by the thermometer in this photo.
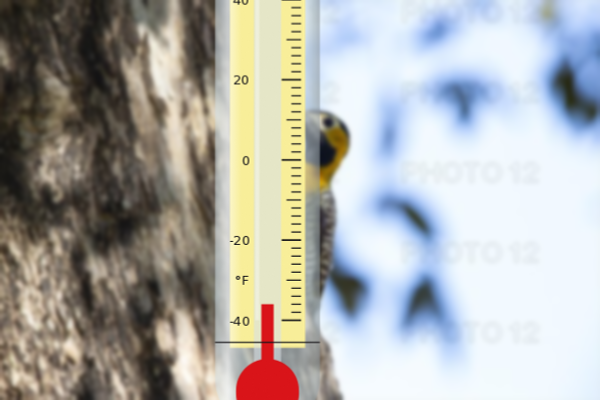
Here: -36 °F
